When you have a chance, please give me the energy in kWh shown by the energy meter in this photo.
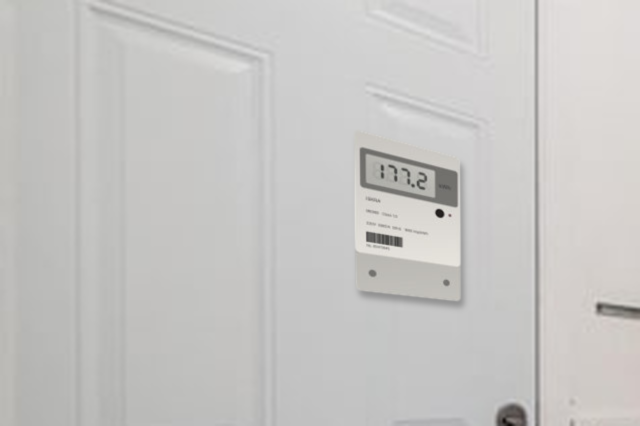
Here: 177.2 kWh
